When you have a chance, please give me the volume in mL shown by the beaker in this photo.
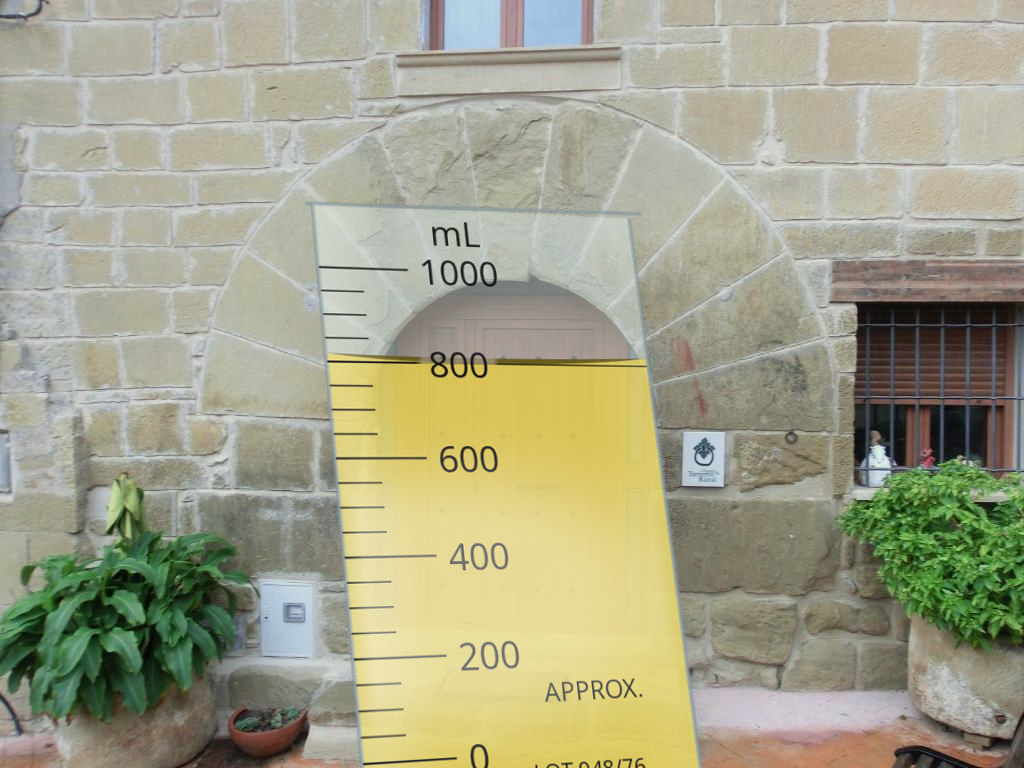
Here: 800 mL
